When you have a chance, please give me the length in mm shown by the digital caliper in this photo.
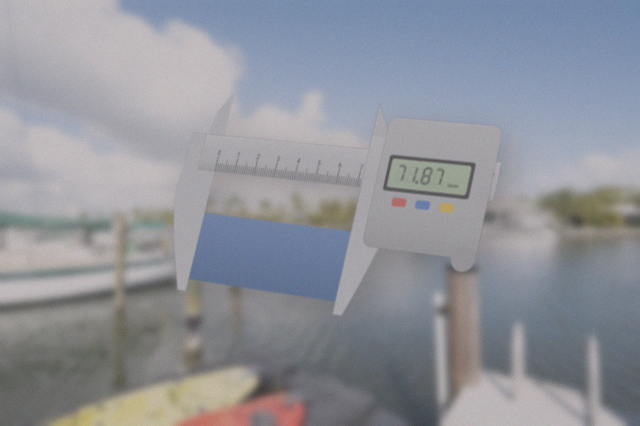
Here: 71.87 mm
